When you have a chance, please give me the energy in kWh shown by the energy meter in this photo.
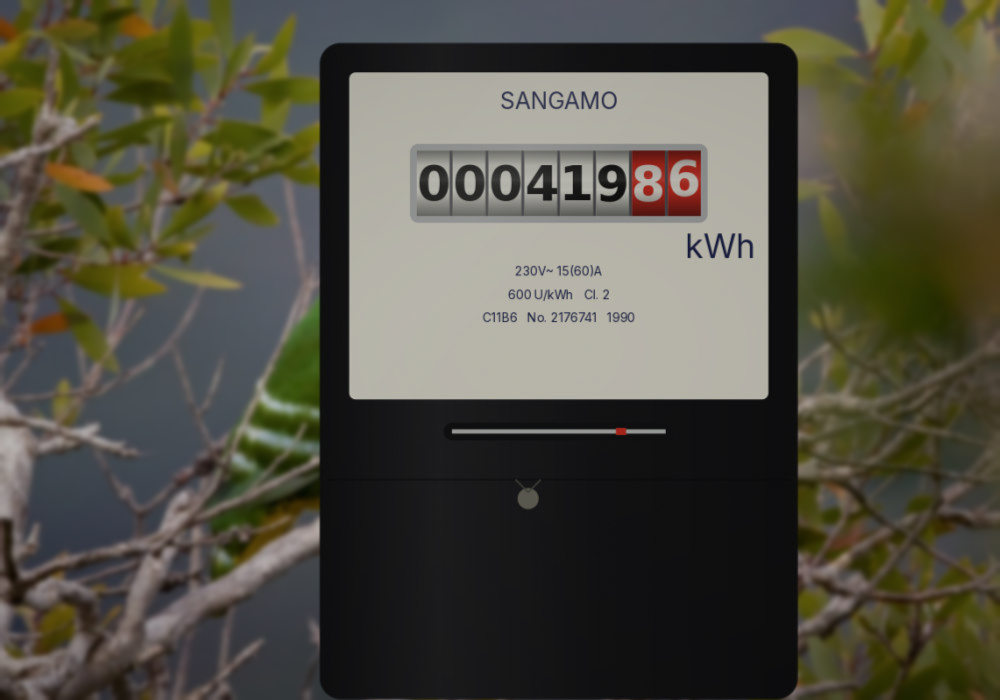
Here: 419.86 kWh
